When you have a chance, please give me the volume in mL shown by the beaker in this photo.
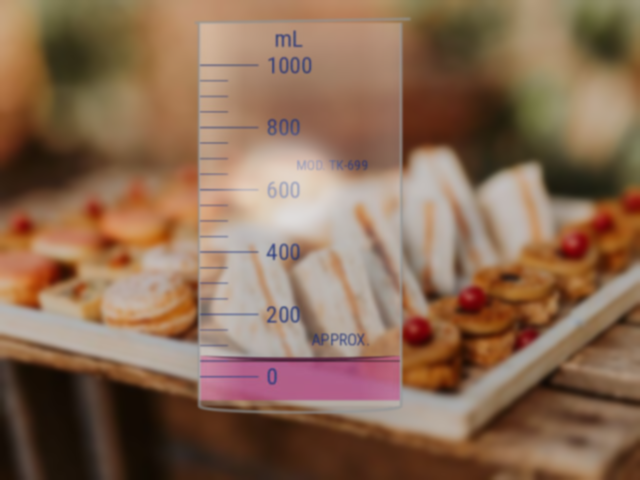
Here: 50 mL
